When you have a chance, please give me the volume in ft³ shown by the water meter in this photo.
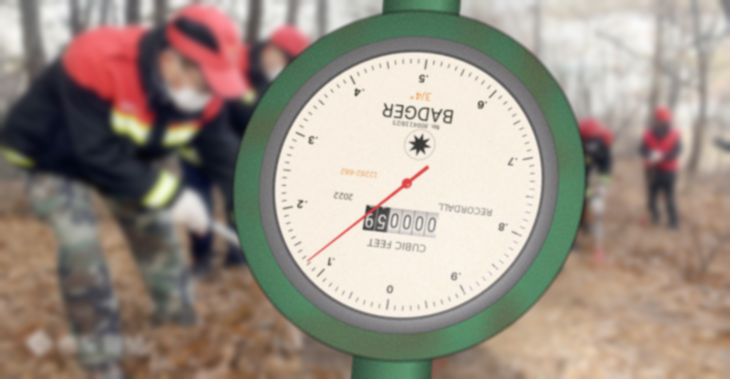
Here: 59.12 ft³
